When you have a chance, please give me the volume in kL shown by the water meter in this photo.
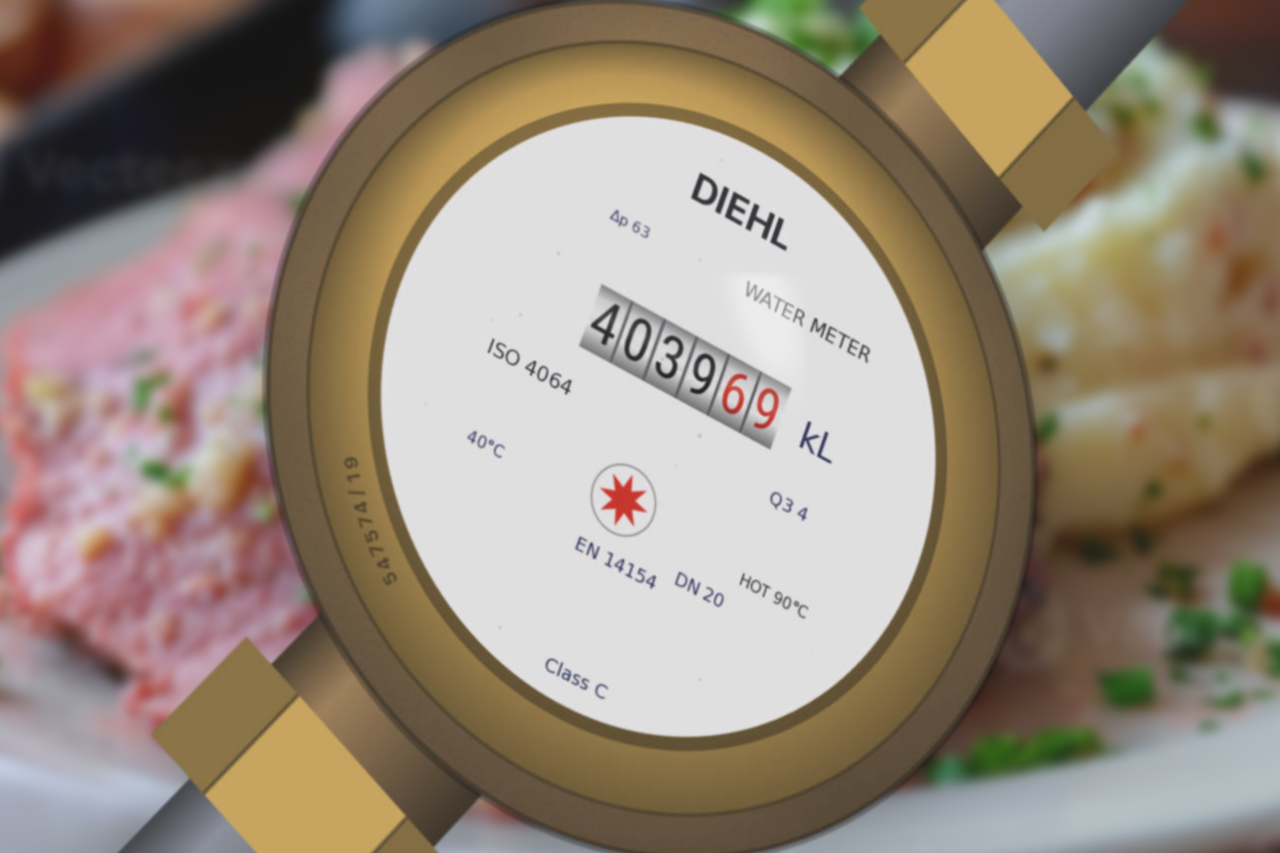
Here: 4039.69 kL
